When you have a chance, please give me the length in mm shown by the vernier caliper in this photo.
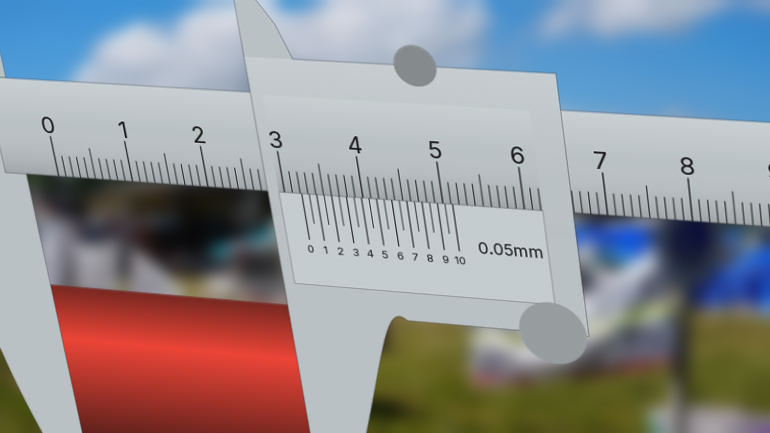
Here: 32.2 mm
